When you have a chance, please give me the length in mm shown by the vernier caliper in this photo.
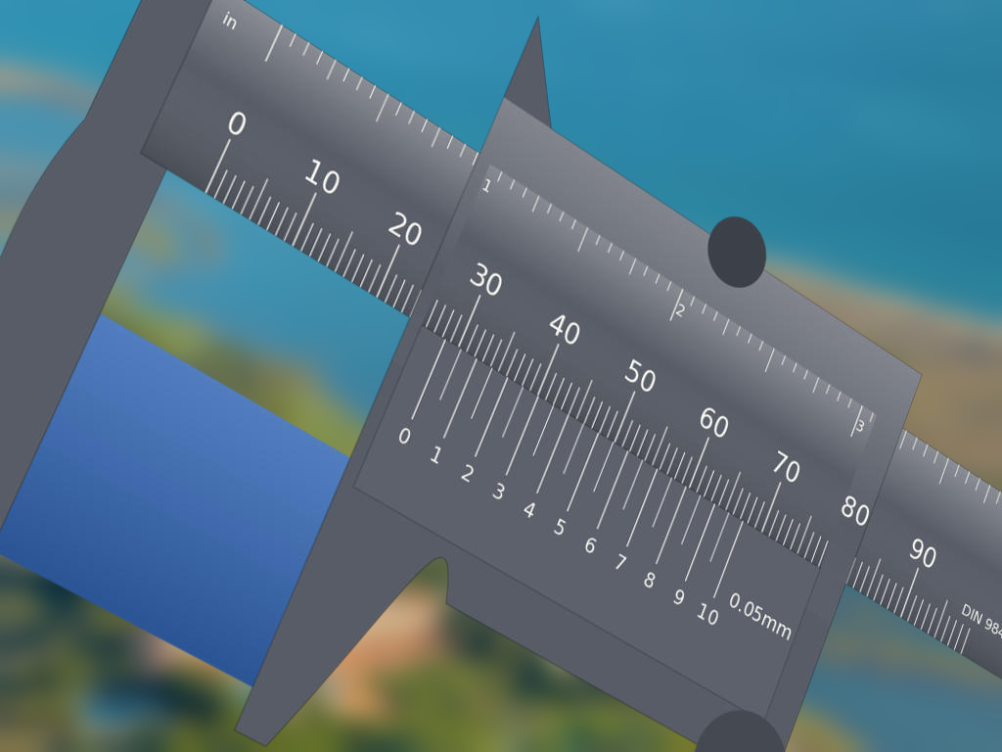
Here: 28.4 mm
